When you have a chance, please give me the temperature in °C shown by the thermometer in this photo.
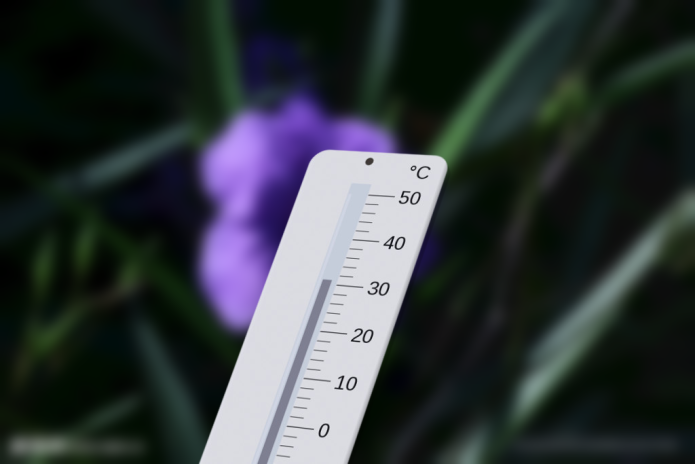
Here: 31 °C
